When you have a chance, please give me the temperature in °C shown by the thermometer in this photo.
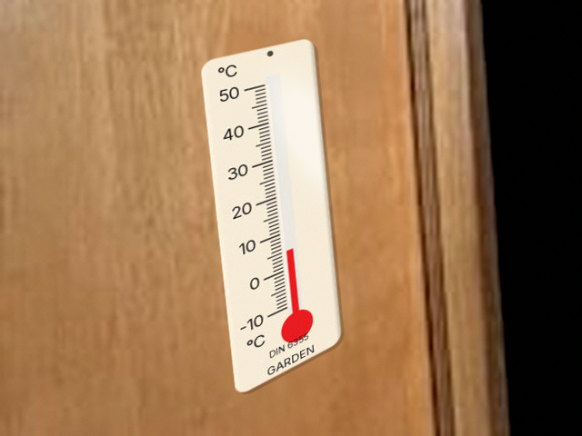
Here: 5 °C
